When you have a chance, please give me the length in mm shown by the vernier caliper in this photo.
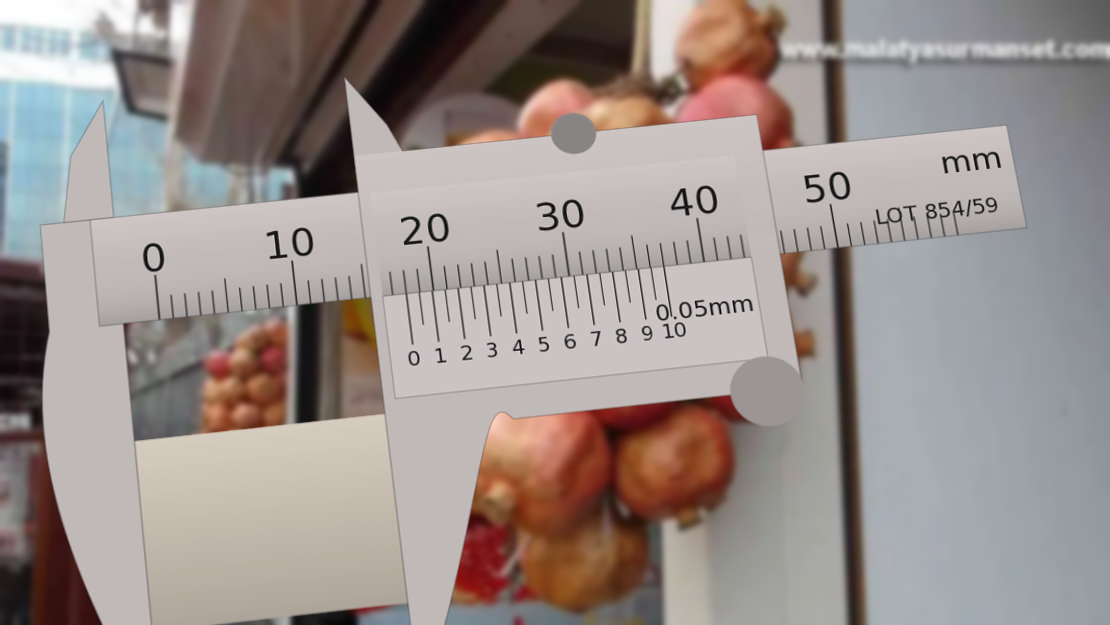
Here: 18.0 mm
